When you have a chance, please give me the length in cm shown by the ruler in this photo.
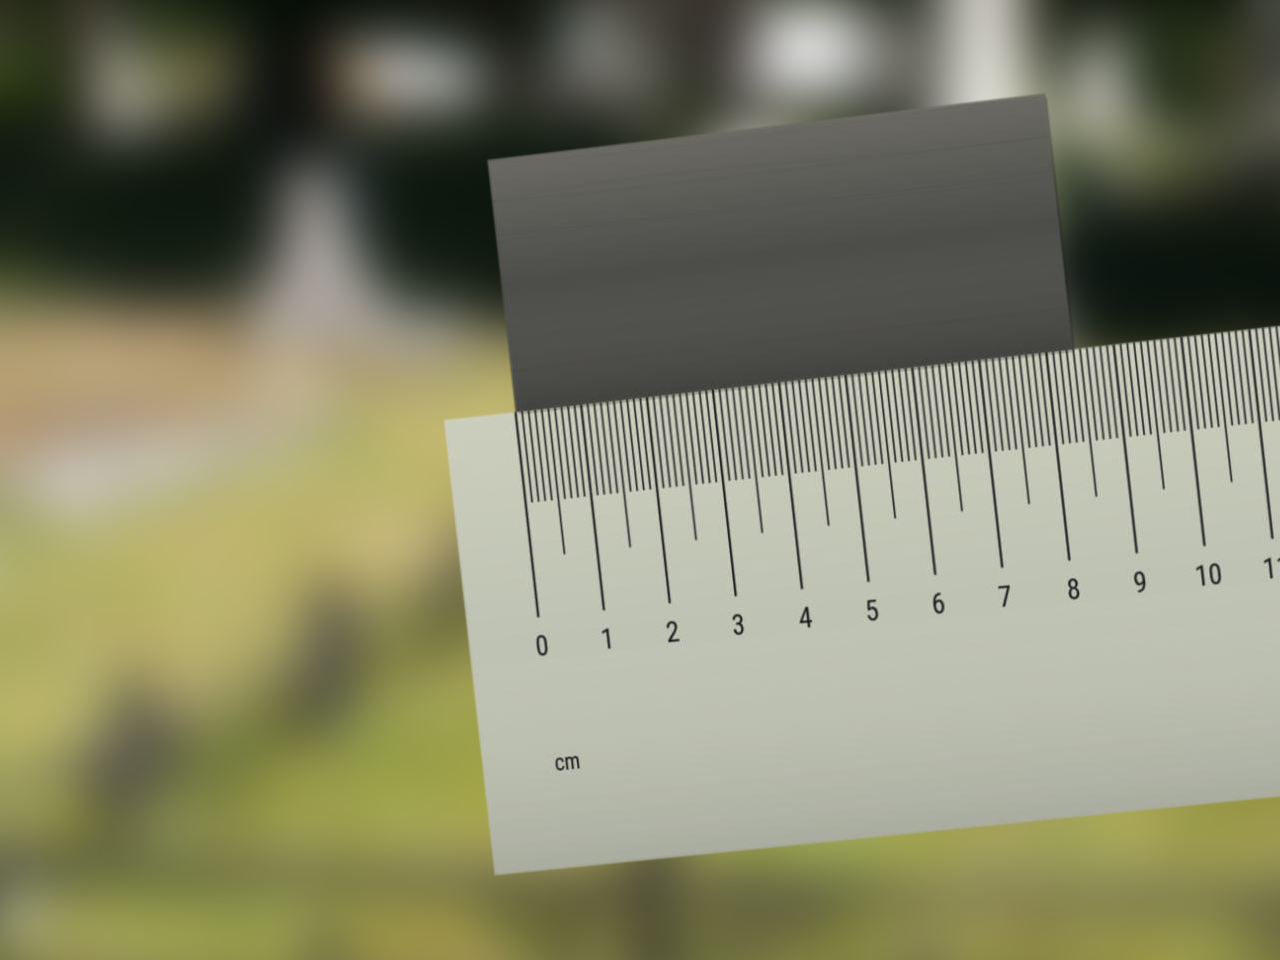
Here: 8.4 cm
